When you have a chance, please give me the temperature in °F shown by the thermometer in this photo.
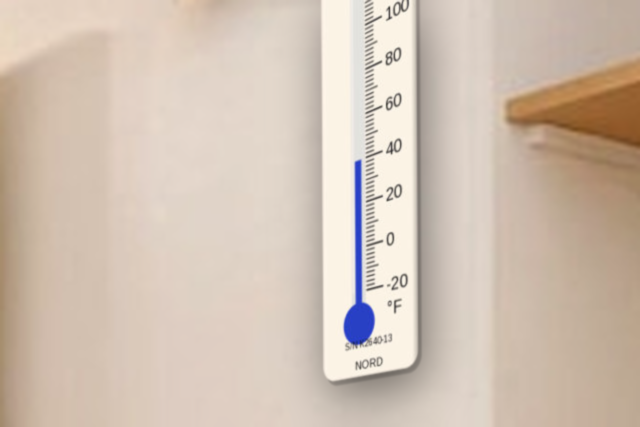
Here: 40 °F
